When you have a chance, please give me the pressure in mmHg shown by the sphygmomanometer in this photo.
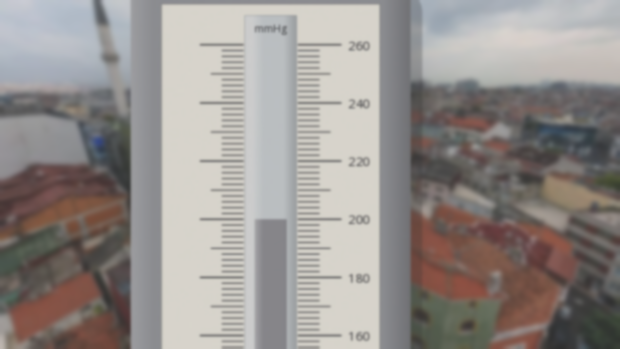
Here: 200 mmHg
